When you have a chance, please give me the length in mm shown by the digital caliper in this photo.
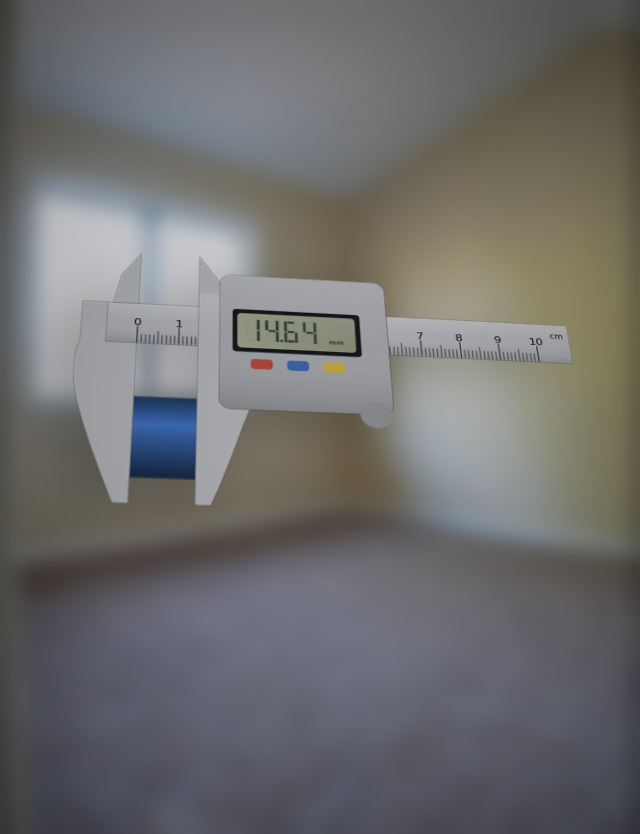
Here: 14.64 mm
